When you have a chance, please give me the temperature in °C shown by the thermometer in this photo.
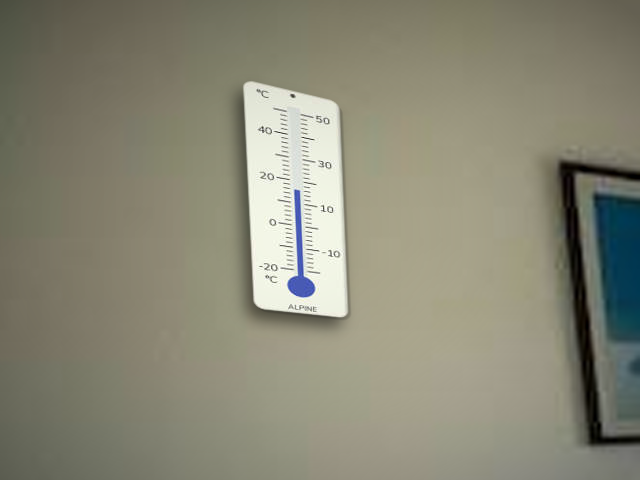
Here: 16 °C
